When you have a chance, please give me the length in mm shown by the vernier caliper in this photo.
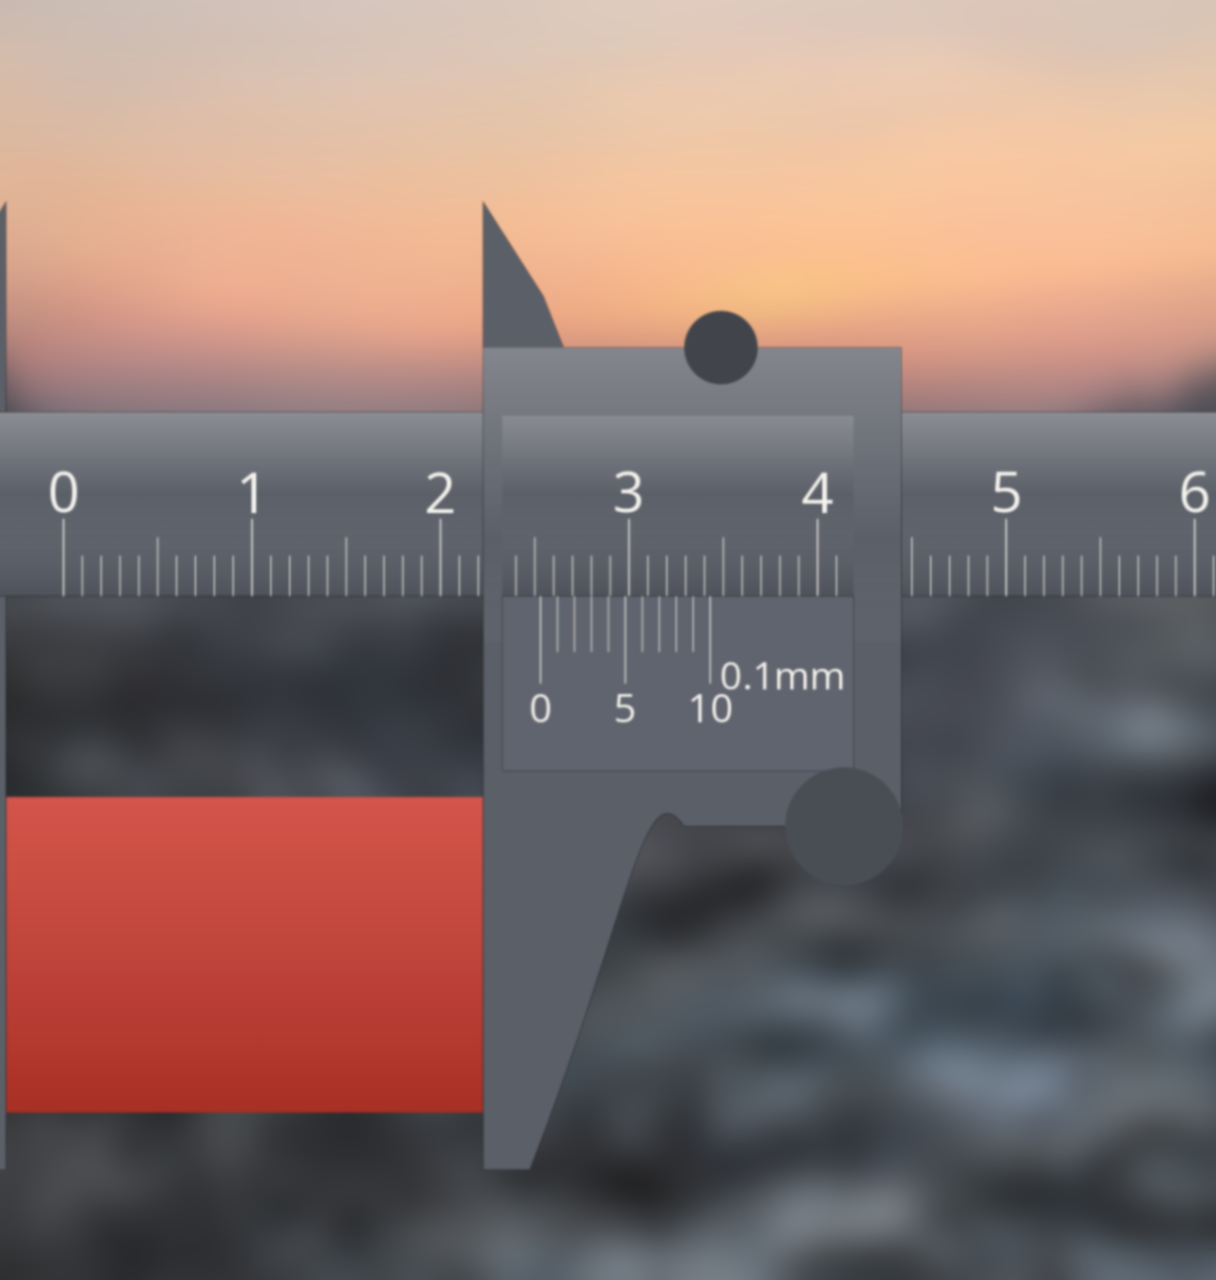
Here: 25.3 mm
